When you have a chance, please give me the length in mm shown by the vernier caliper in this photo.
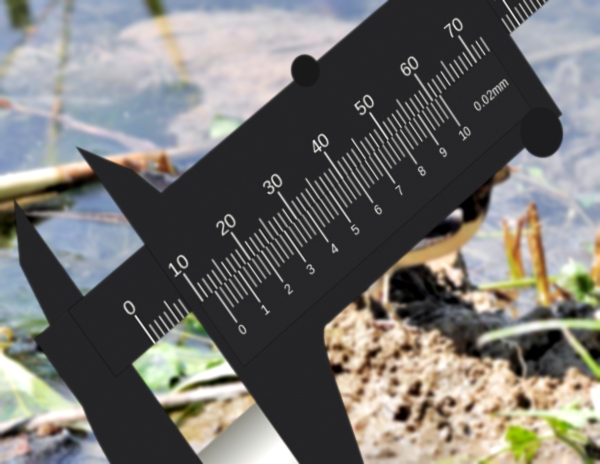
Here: 12.5 mm
